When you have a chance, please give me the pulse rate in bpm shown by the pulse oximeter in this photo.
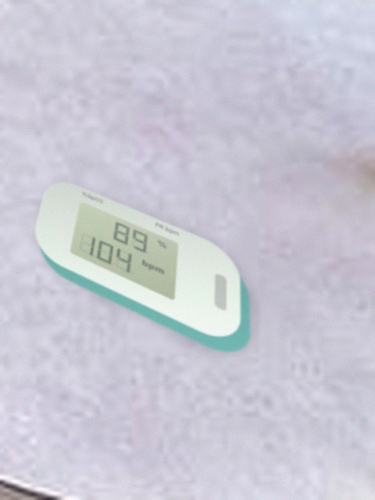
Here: 104 bpm
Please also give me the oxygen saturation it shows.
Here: 89 %
